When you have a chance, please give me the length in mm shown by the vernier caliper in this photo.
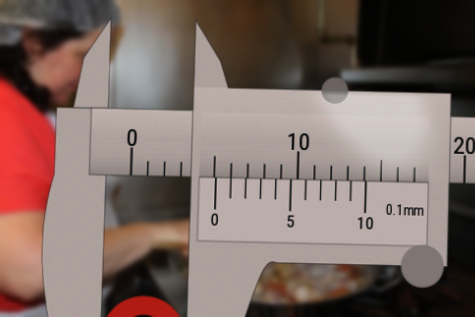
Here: 5.1 mm
